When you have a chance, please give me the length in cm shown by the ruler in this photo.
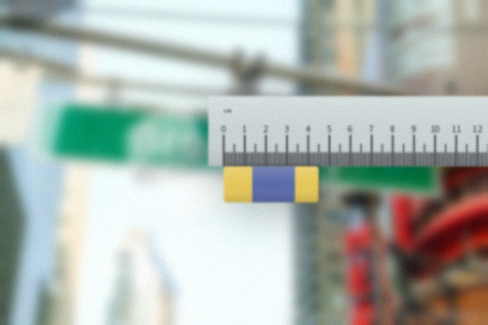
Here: 4.5 cm
